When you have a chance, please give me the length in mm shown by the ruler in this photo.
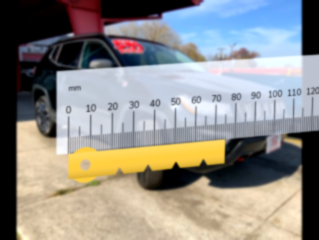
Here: 75 mm
